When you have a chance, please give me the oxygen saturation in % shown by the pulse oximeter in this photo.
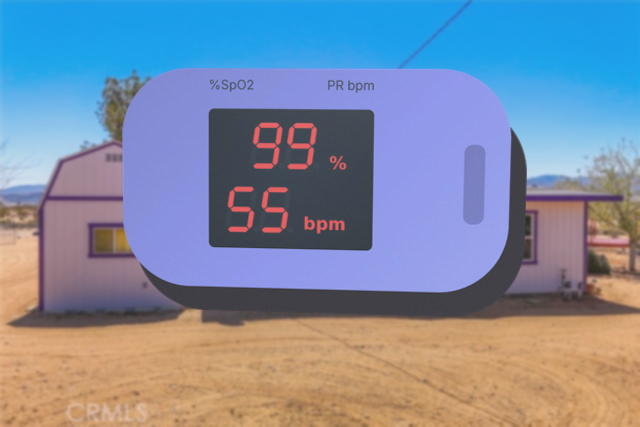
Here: 99 %
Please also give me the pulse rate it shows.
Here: 55 bpm
